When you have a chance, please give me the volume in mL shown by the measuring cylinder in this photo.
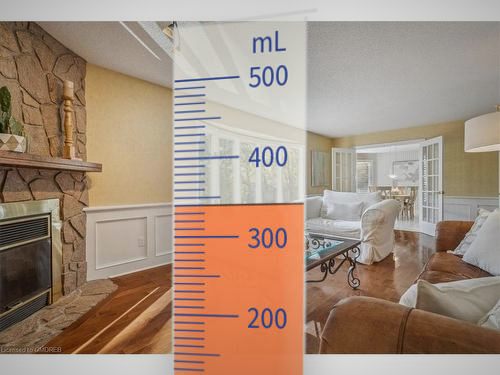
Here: 340 mL
